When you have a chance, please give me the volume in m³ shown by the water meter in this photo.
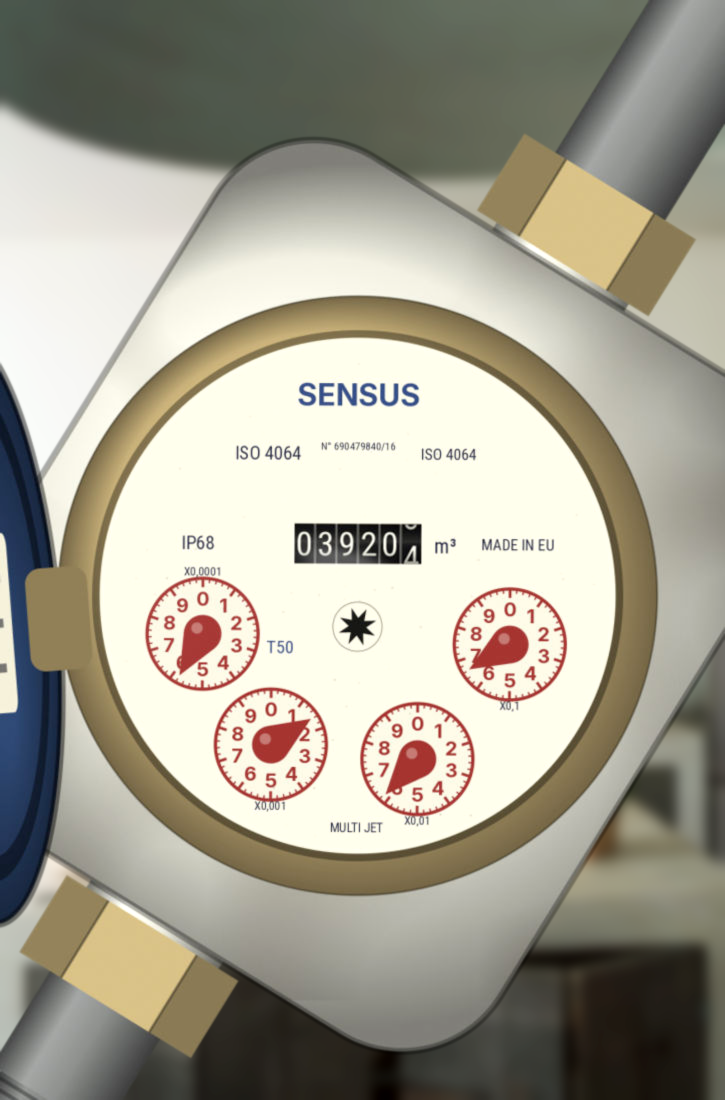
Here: 39203.6615 m³
